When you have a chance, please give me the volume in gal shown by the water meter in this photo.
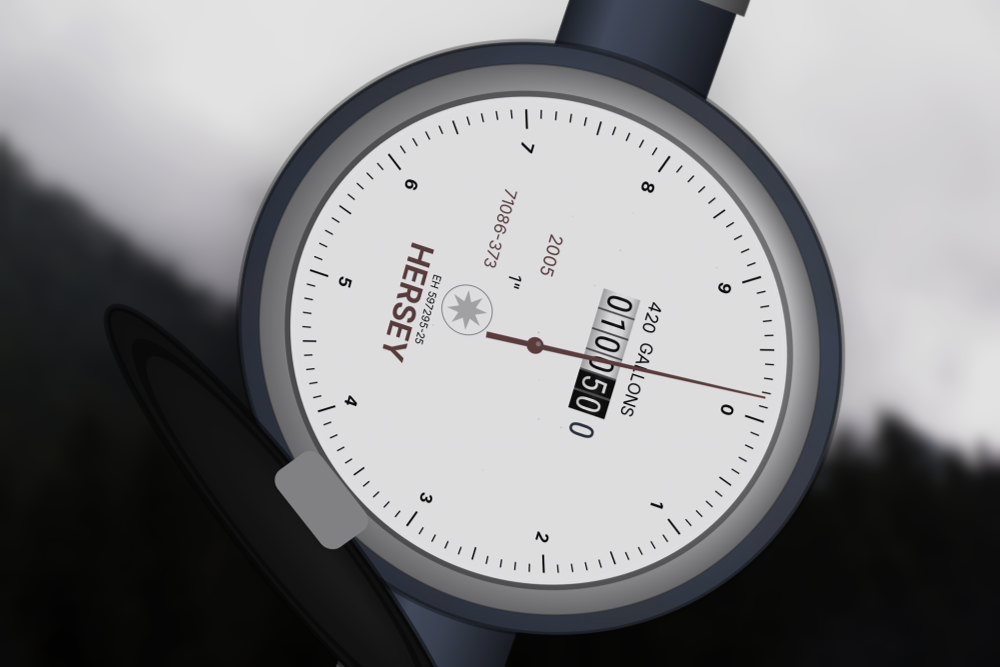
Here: 100499.8 gal
